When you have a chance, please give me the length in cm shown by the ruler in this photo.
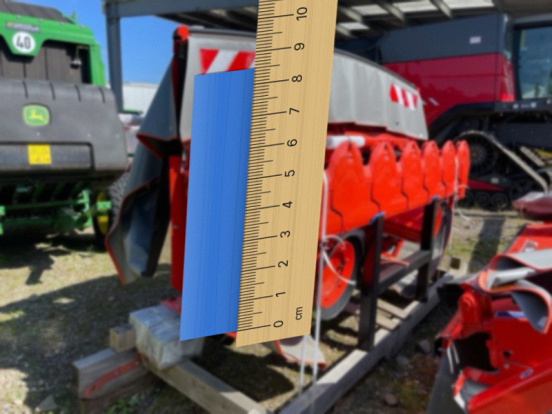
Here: 8.5 cm
